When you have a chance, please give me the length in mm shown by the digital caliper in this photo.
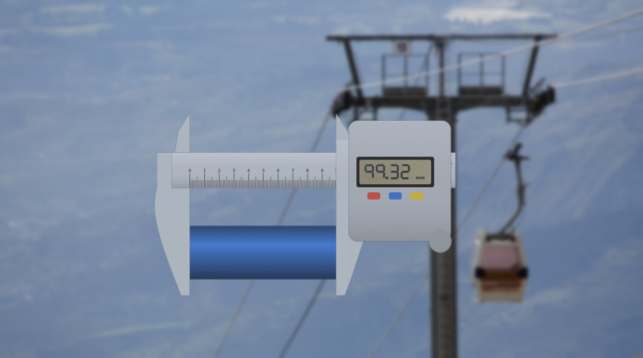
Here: 99.32 mm
